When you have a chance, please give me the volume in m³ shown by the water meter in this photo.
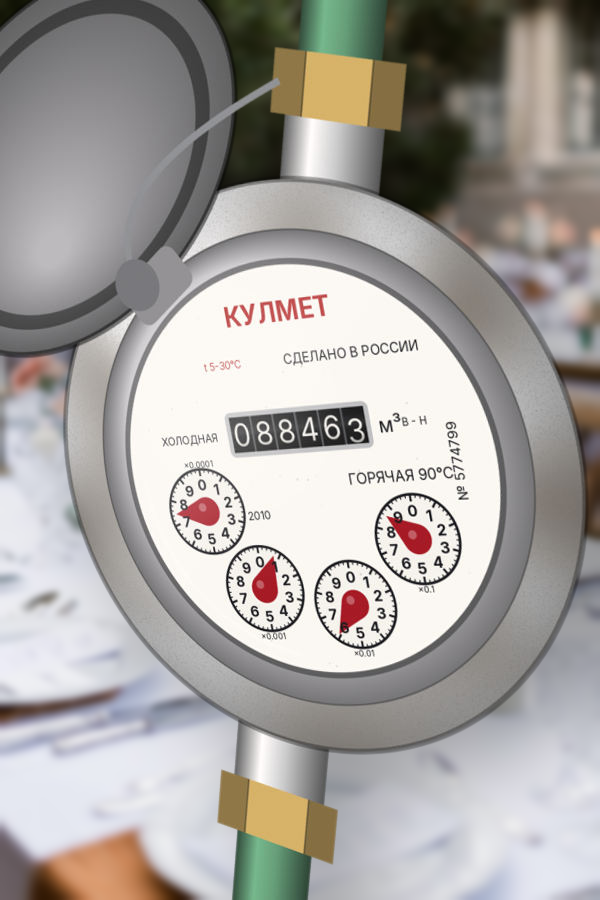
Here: 88462.8607 m³
